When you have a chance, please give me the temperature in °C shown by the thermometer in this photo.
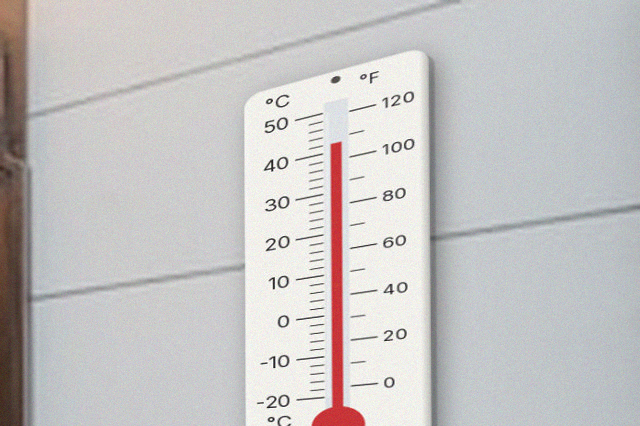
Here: 42 °C
